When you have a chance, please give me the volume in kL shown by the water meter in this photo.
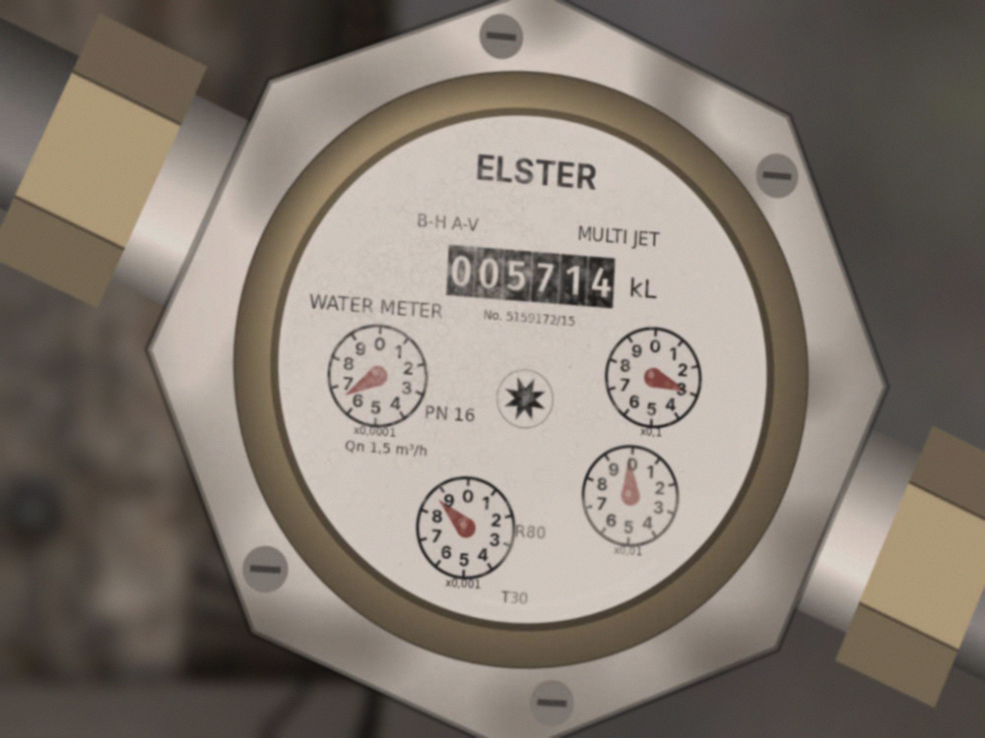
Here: 5714.2986 kL
